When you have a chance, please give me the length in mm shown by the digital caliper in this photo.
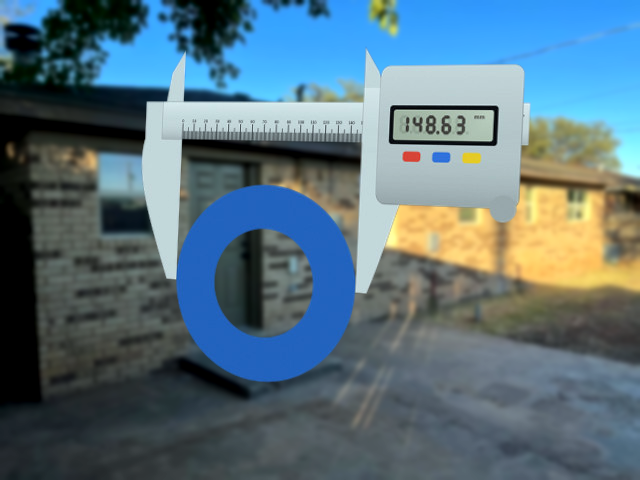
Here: 148.63 mm
